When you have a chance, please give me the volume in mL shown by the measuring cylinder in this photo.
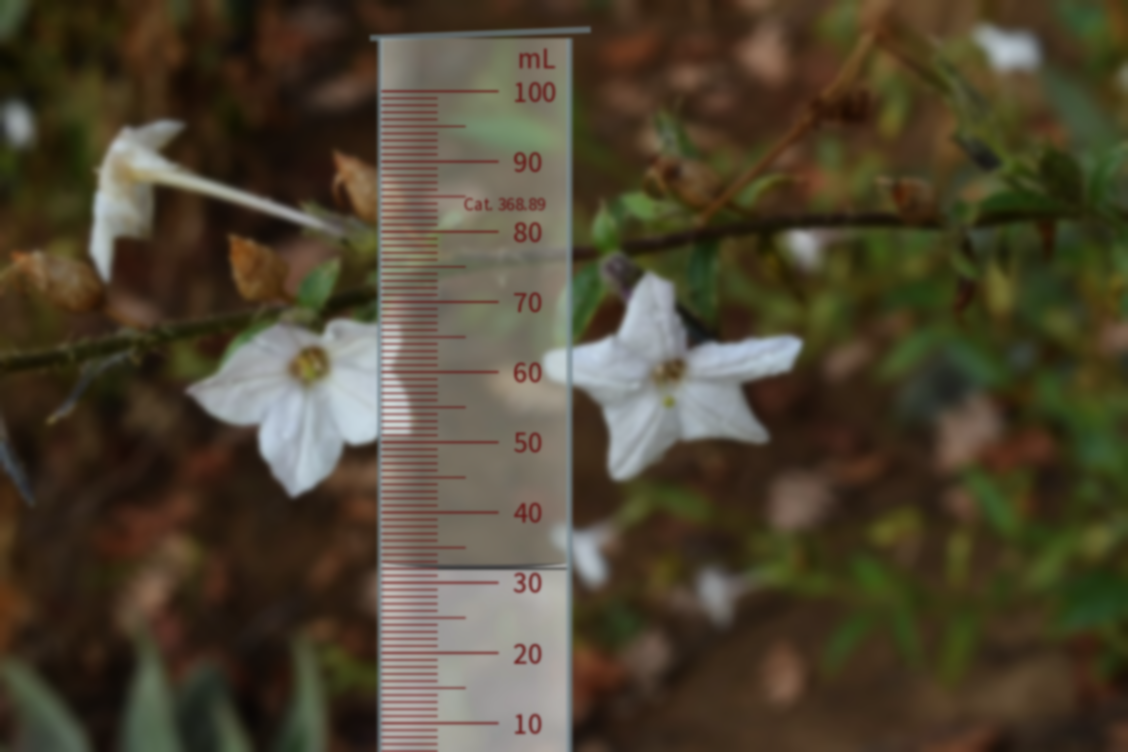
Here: 32 mL
